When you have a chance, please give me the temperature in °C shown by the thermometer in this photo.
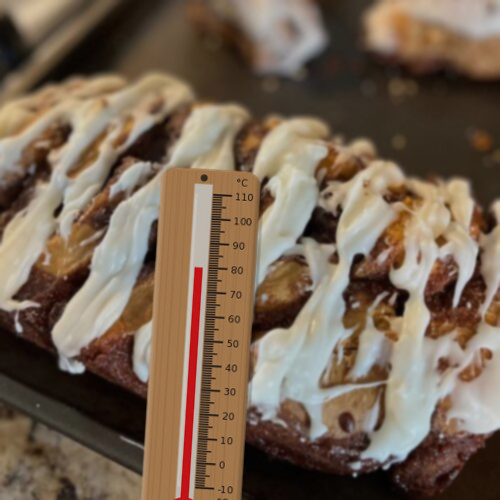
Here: 80 °C
